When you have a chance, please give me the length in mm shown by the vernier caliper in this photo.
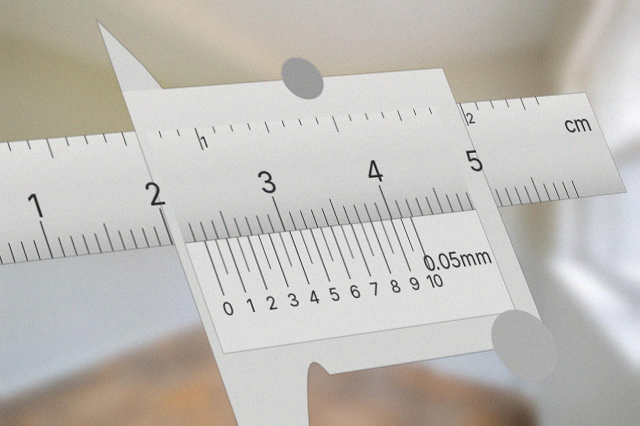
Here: 22.8 mm
